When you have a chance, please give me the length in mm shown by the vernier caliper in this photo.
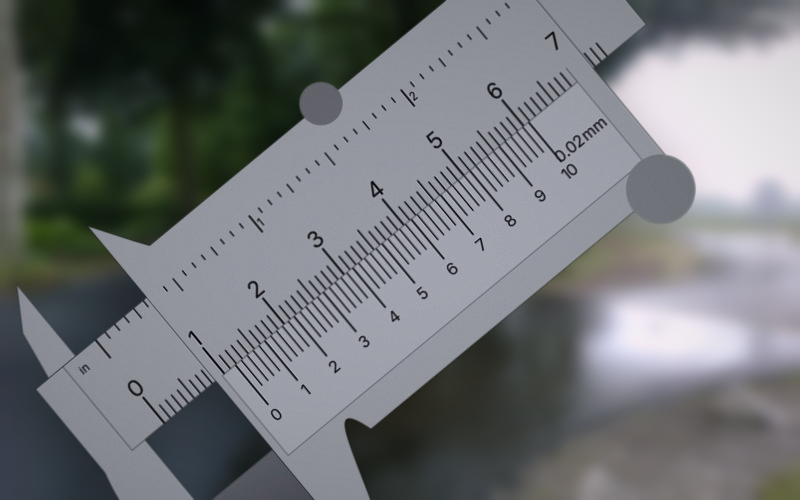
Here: 11.8 mm
